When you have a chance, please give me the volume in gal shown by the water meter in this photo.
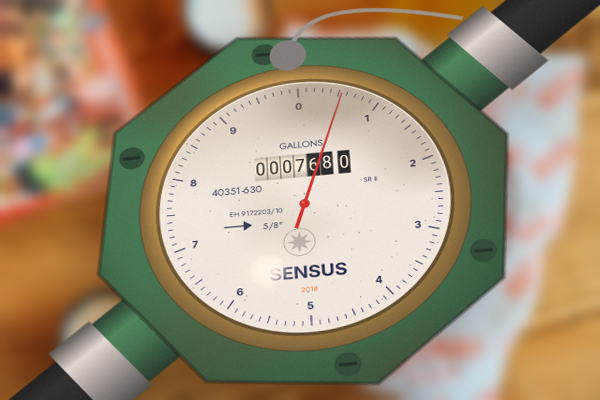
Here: 7680.5 gal
